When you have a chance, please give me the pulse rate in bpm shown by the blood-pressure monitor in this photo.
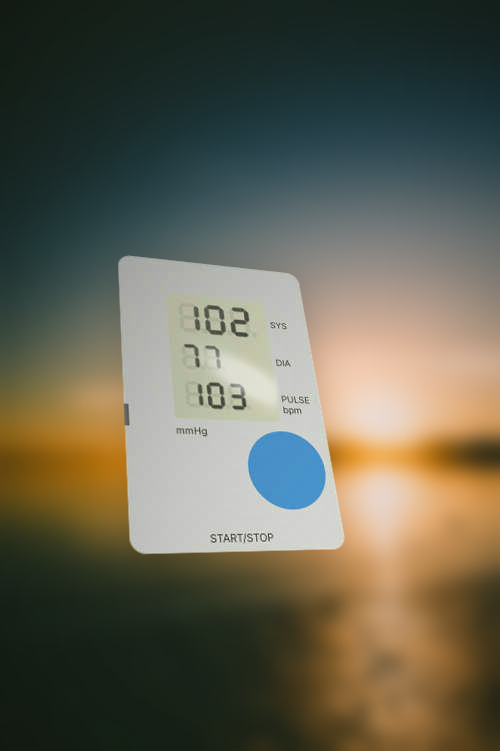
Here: 103 bpm
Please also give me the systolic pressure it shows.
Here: 102 mmHg
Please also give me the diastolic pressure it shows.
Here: 77 mmHg
